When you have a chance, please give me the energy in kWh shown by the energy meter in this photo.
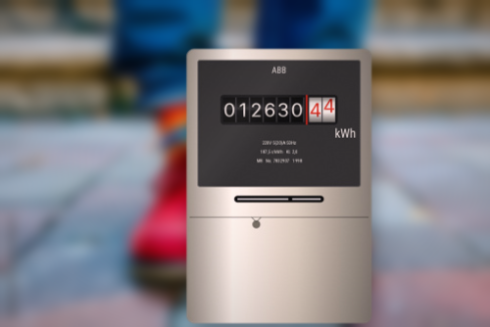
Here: 12630.44 kWh
